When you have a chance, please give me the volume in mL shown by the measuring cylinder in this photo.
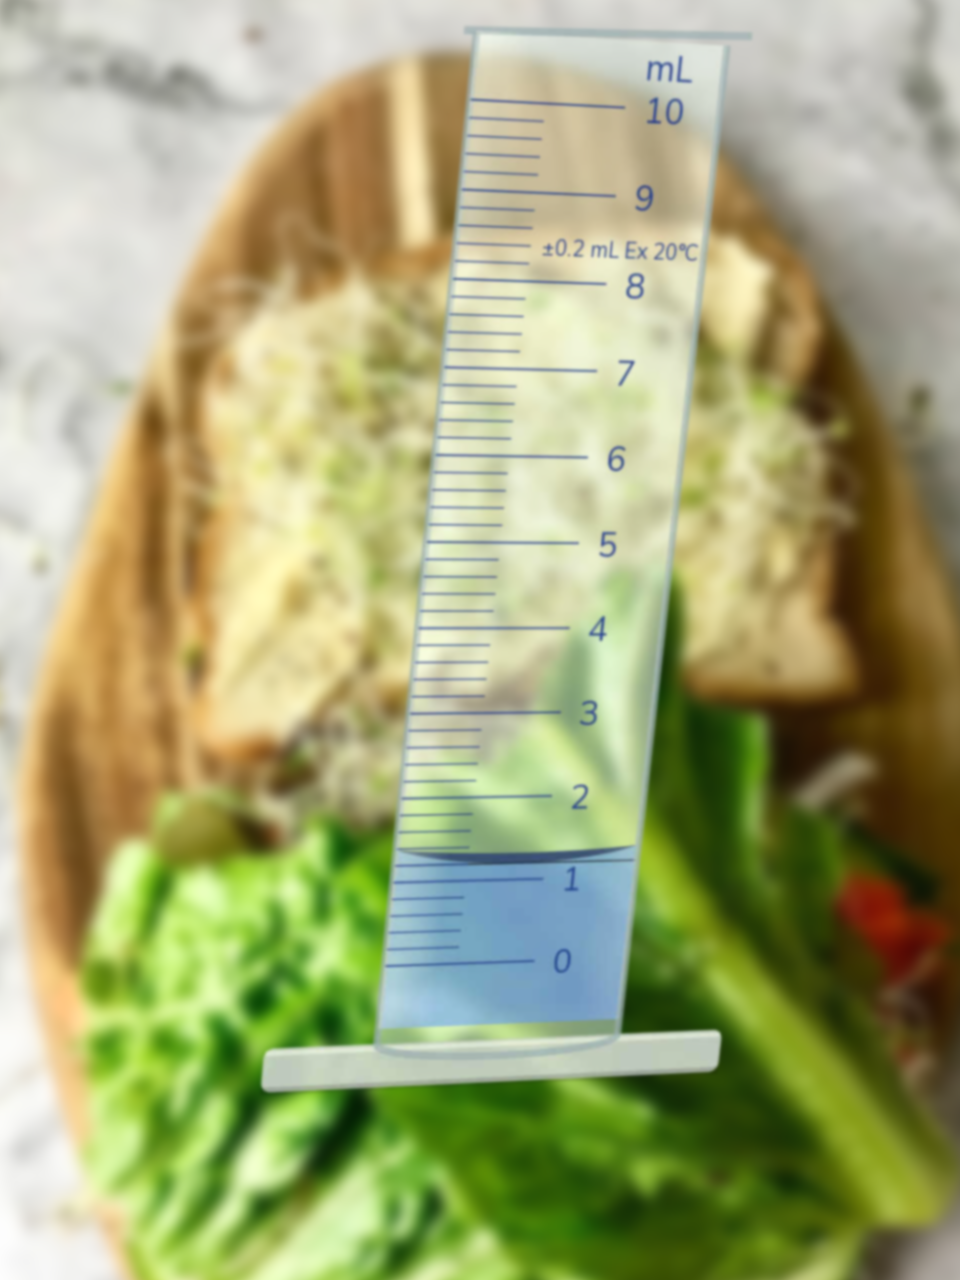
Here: 1.2 mL
